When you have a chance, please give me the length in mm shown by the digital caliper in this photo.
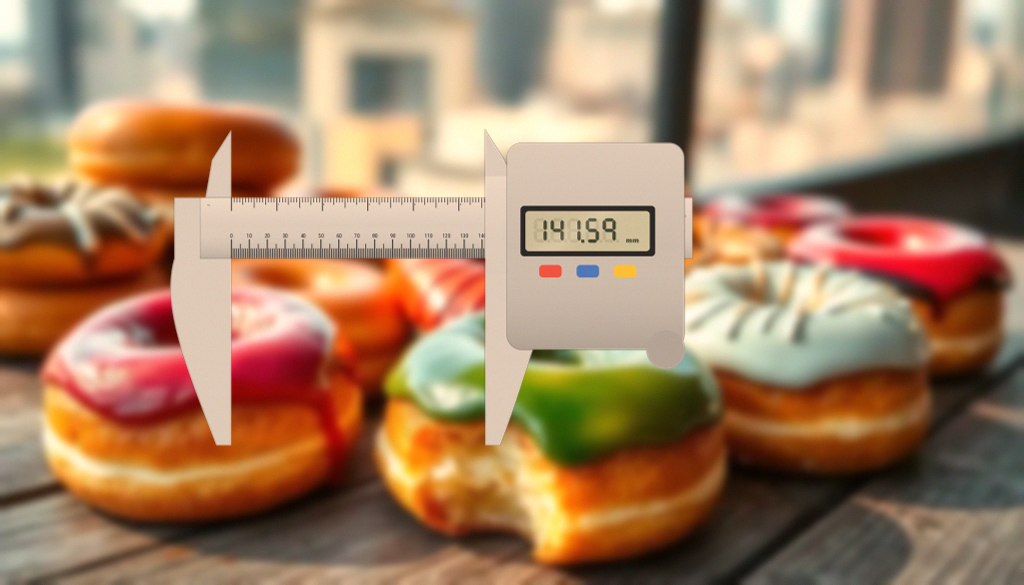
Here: 141.59 mm
